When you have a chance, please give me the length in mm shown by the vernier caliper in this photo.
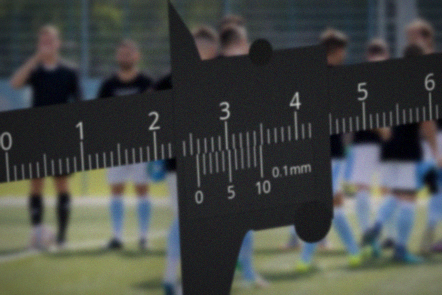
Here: 25.8 mm
